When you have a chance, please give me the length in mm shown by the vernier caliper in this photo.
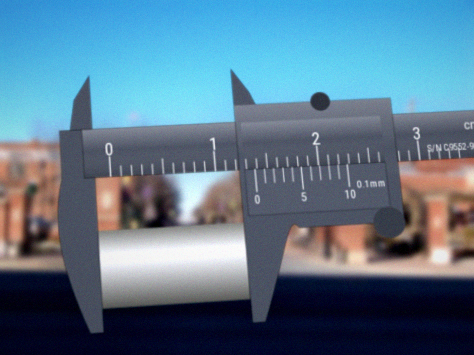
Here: 13.8 mm
